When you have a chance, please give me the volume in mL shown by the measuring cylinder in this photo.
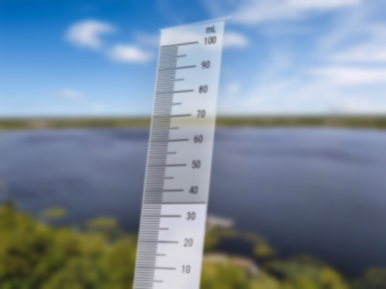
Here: 35 mL
